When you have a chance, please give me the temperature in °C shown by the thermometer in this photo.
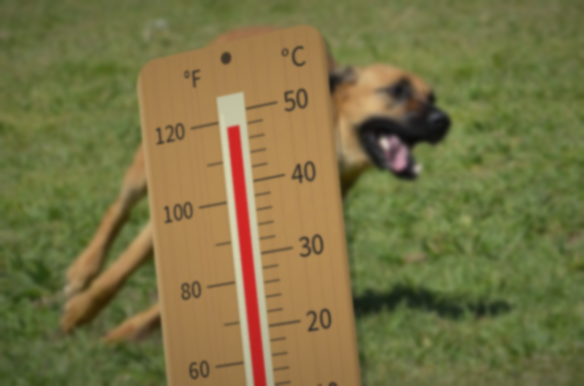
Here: 48 °C
